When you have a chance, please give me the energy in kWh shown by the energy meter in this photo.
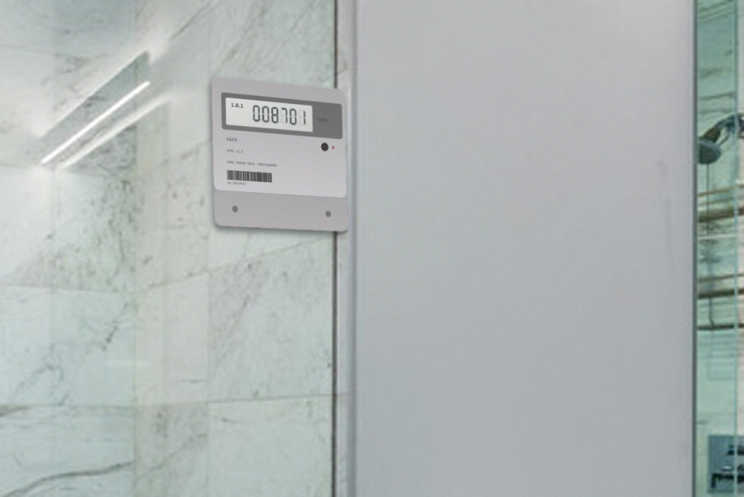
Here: 8701 kWh
